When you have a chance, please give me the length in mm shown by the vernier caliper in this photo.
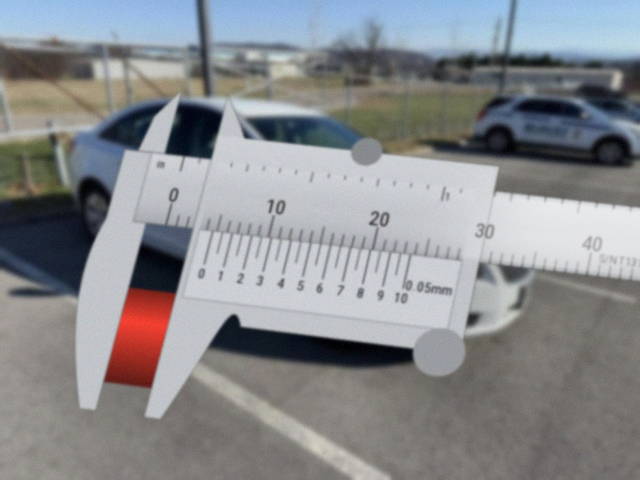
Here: 4.6 mm
